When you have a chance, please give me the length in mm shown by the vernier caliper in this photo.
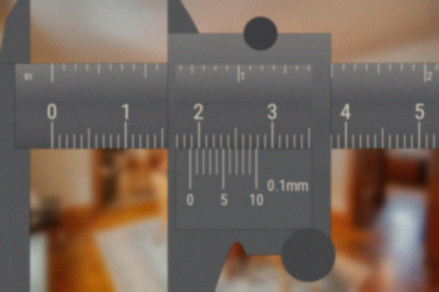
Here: 18.8 mm
